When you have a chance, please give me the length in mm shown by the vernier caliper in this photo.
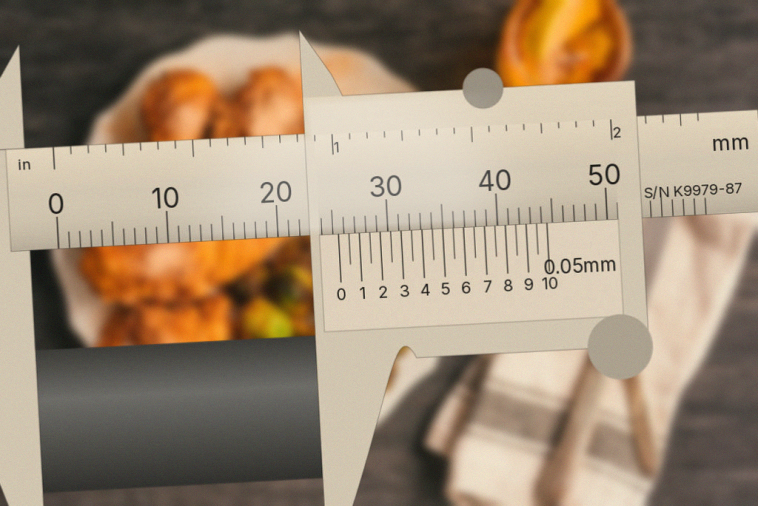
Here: 25.5 mm
